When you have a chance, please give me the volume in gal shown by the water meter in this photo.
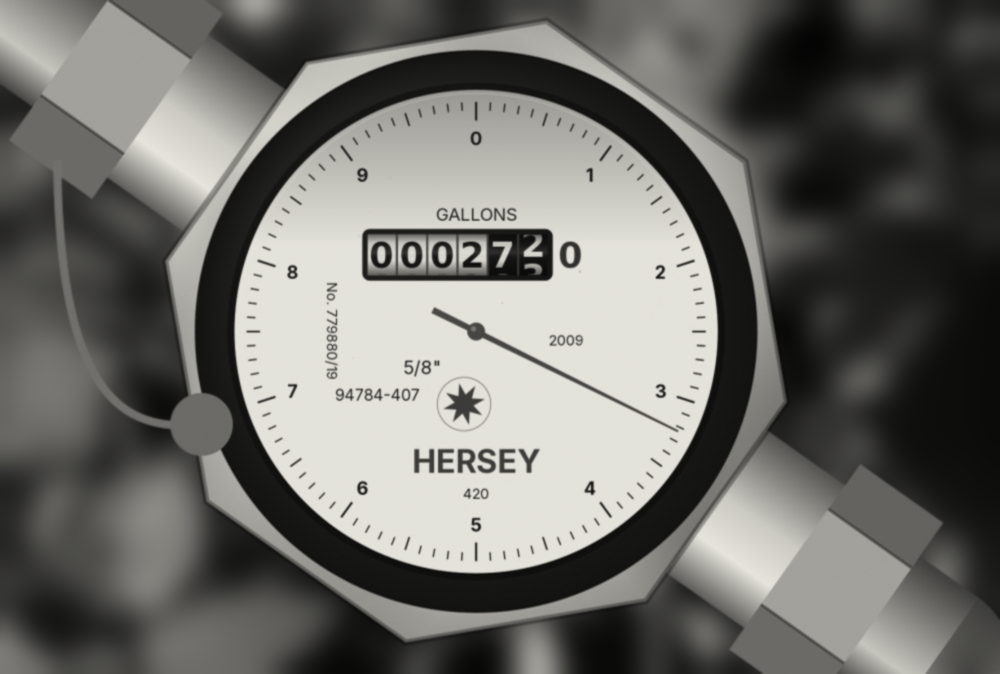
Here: 2723.2 gal
